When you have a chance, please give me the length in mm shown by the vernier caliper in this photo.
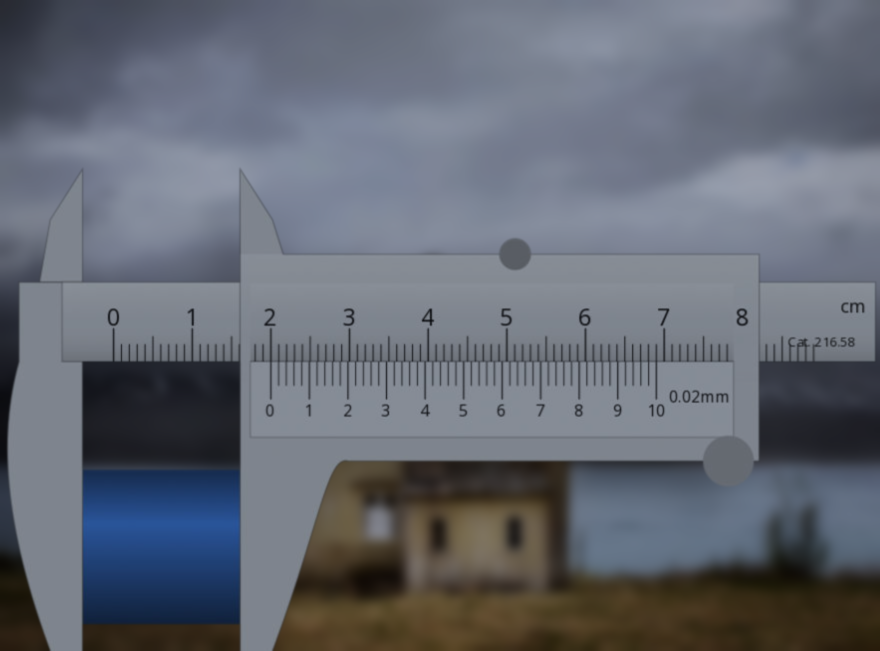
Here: 20.0 mm
